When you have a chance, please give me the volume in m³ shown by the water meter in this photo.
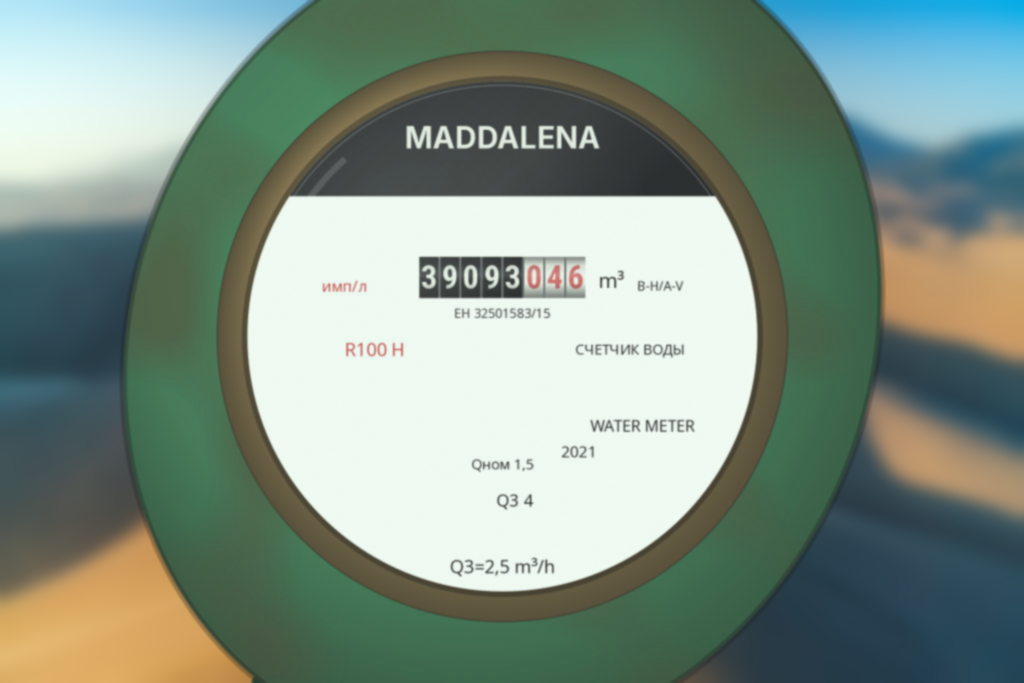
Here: 39093.046 m³
